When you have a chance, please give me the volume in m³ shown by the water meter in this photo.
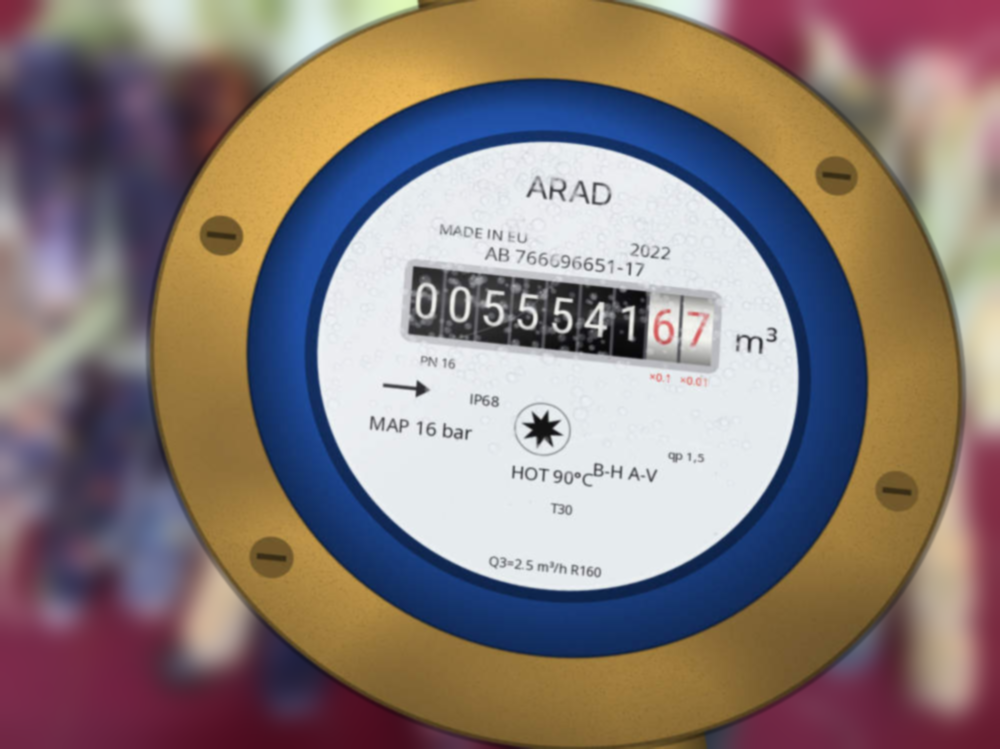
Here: 55541.67 m³
